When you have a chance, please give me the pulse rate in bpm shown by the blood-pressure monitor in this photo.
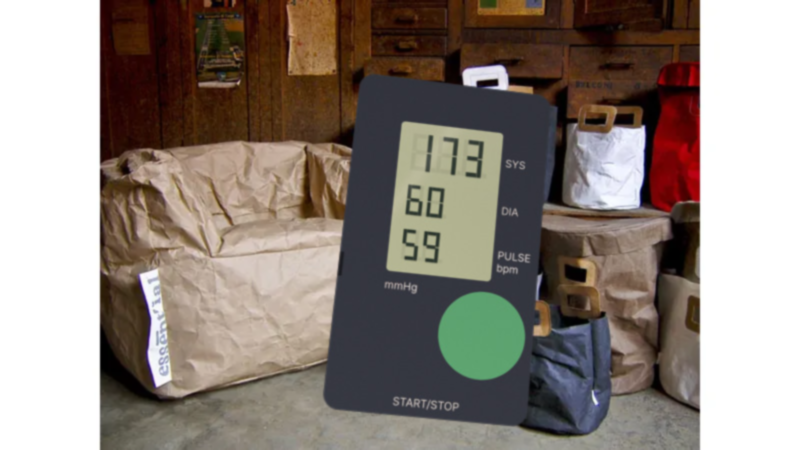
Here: 59 bpm
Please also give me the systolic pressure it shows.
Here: 173 mmHg
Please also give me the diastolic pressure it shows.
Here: 60 mmHg
